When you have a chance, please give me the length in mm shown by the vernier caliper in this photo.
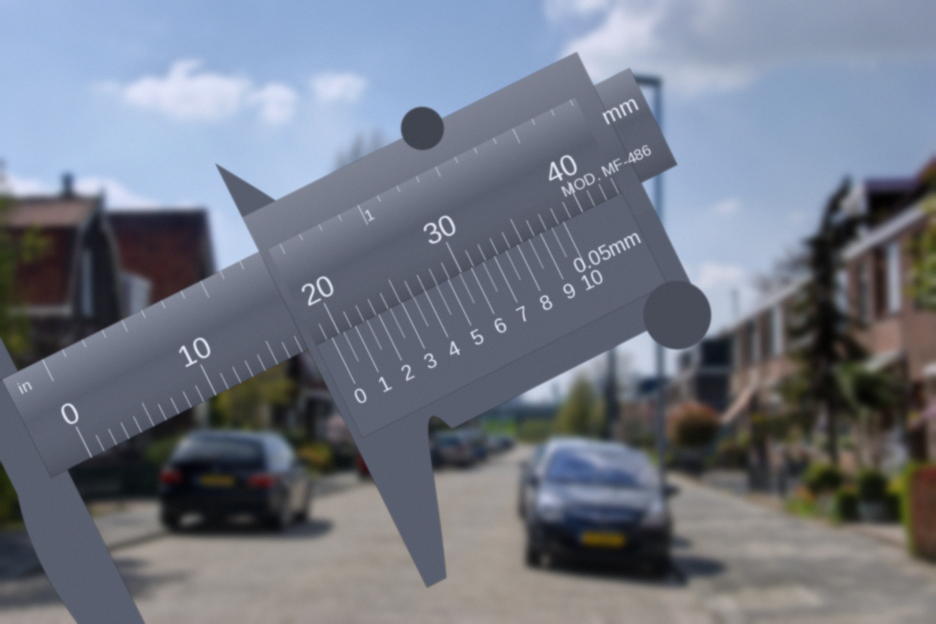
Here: 19.4 mm
